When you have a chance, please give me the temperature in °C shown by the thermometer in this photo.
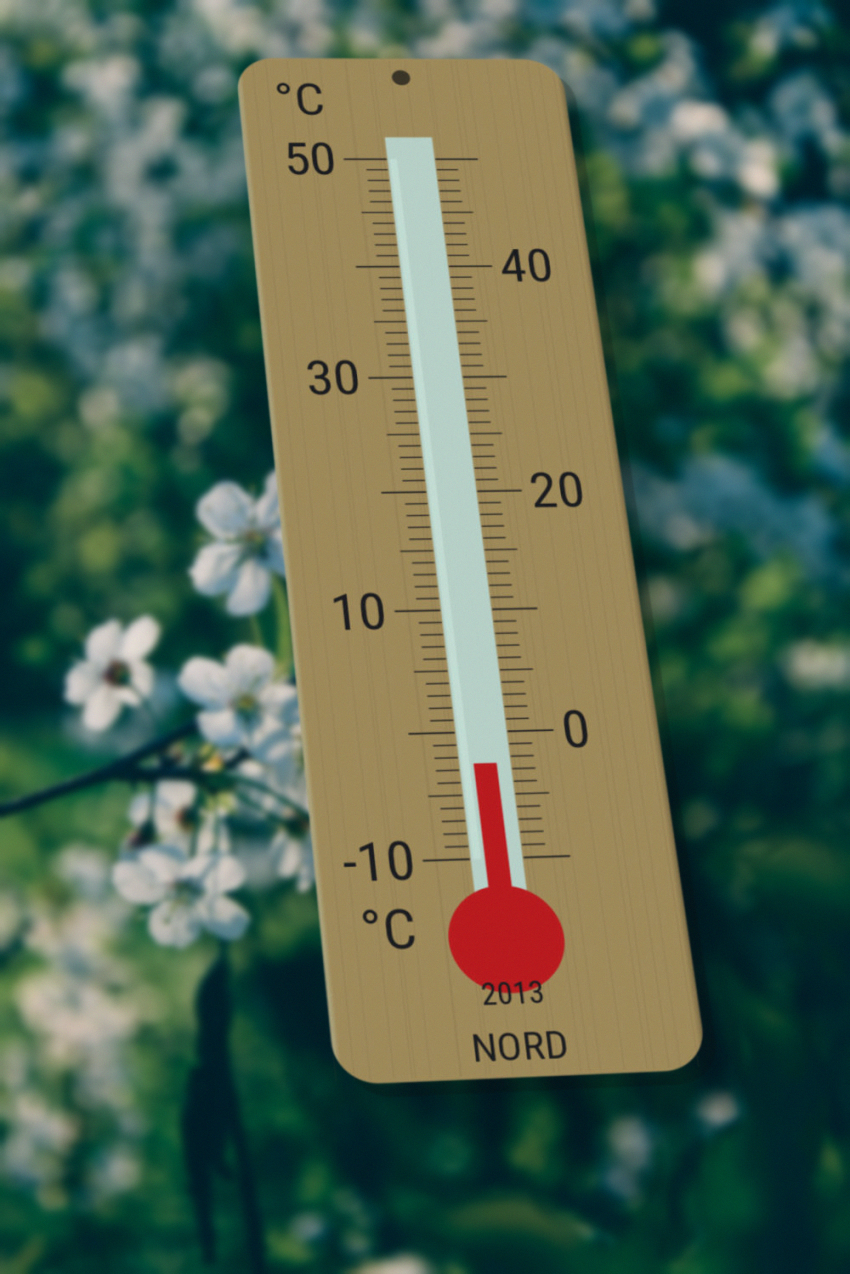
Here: -2.5 °C
